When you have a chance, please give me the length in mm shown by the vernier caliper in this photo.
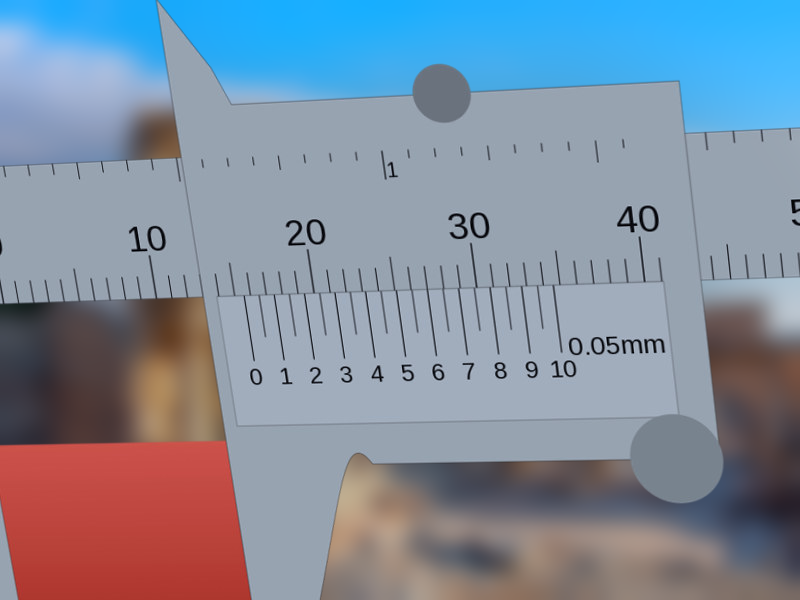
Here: 15.6 mm
